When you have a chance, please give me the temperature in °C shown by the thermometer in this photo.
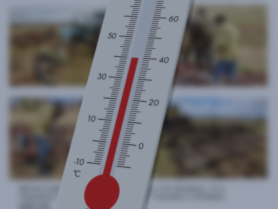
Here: 40 °C
